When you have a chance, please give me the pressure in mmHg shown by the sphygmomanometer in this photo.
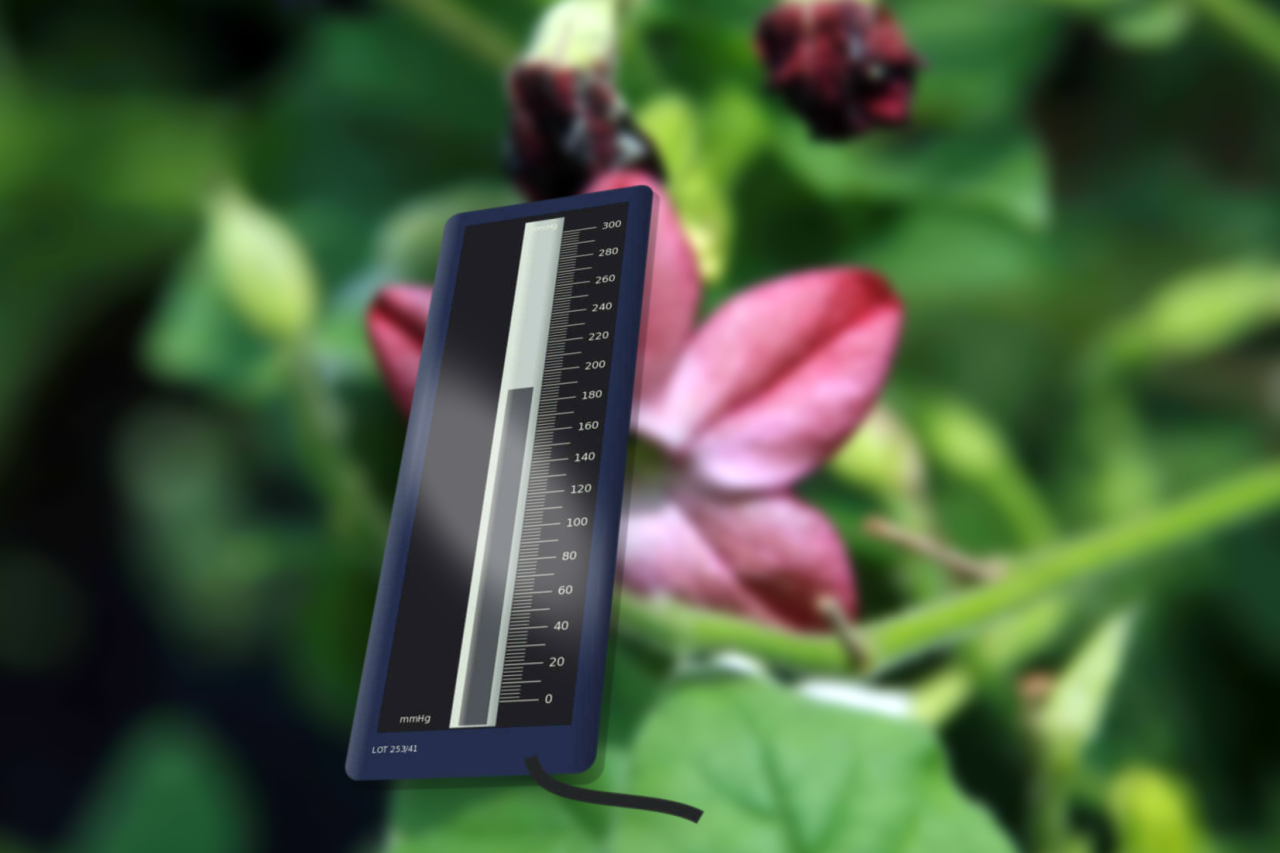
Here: 190 mmHg
